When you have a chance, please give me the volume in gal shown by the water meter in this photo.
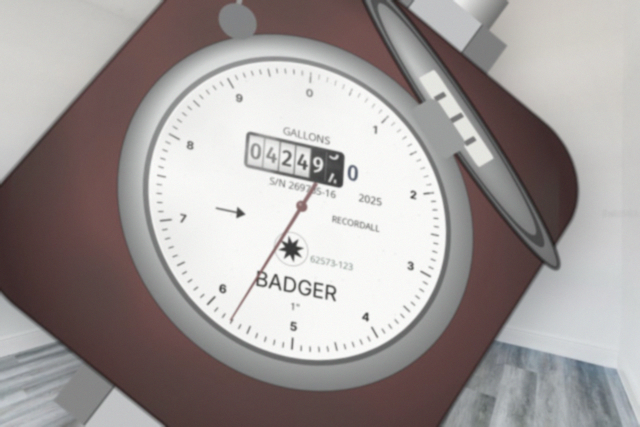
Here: 424935.7 gal
